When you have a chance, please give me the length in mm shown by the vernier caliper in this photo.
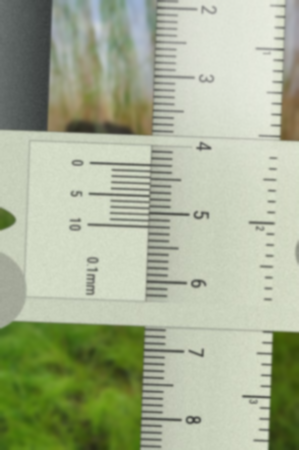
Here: 43.0 mm
